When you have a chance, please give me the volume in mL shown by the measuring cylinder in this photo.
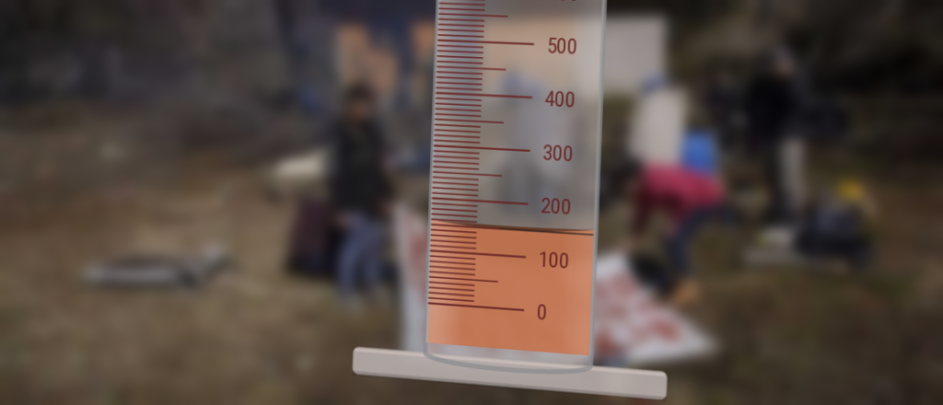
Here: 150 mL
